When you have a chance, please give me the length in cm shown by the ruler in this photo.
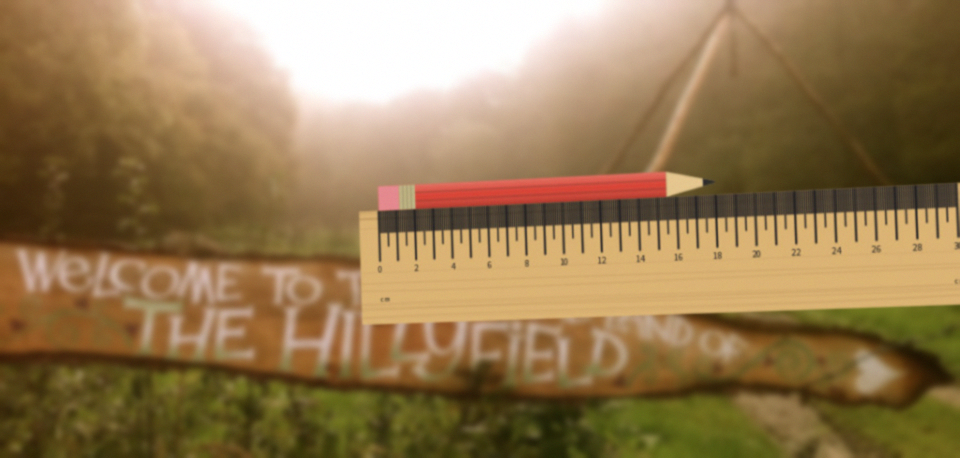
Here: 18 cm
